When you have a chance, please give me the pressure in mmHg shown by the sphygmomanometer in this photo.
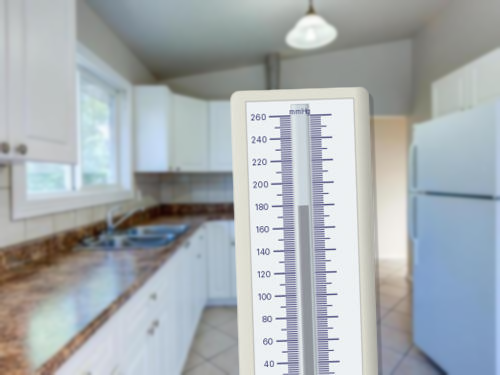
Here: 180 mmHg
